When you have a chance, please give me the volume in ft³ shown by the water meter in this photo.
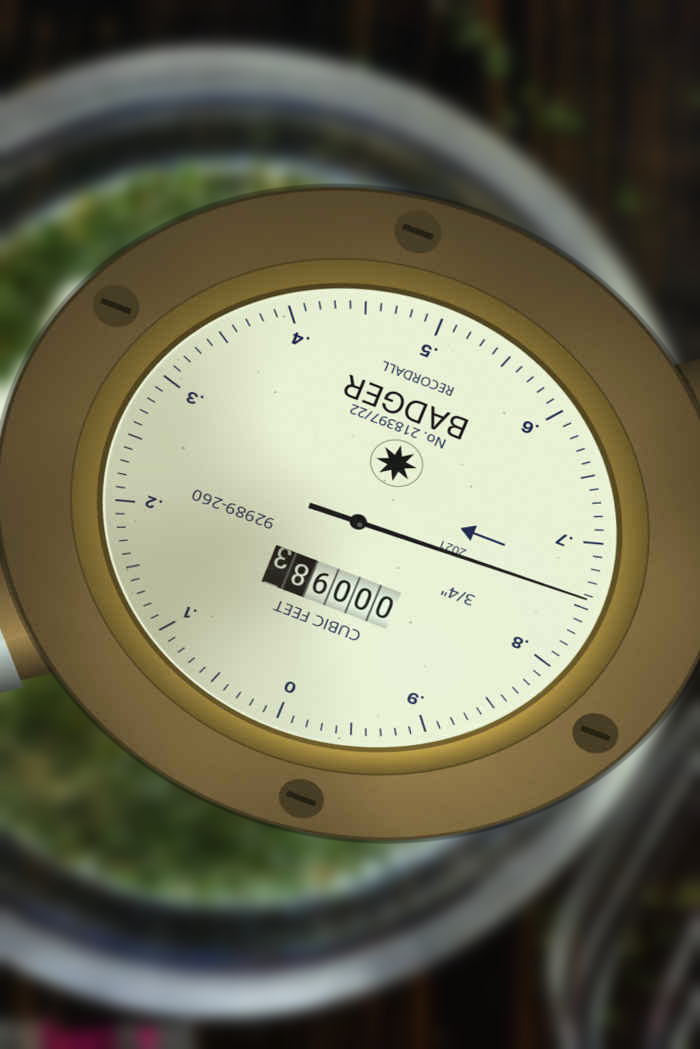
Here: 982.74 ft³
